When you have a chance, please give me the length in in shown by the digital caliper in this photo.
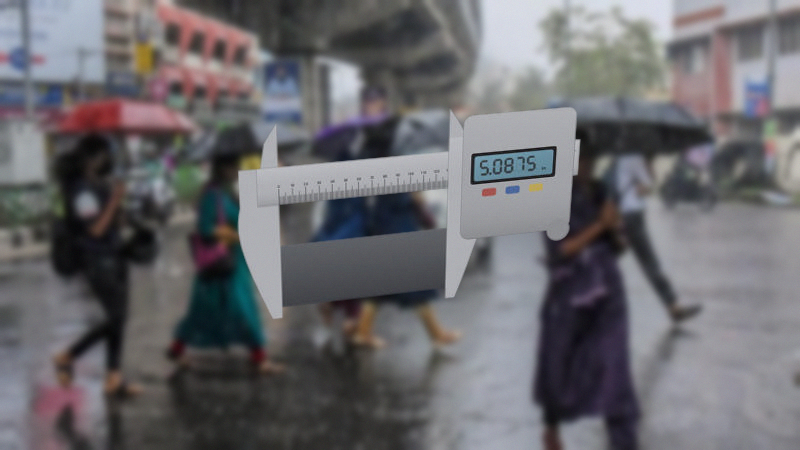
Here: 5.0875 in
